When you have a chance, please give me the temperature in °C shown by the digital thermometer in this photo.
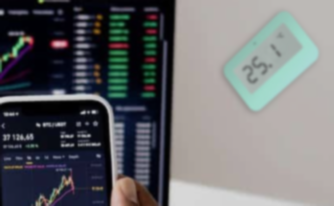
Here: 25.1 °C
